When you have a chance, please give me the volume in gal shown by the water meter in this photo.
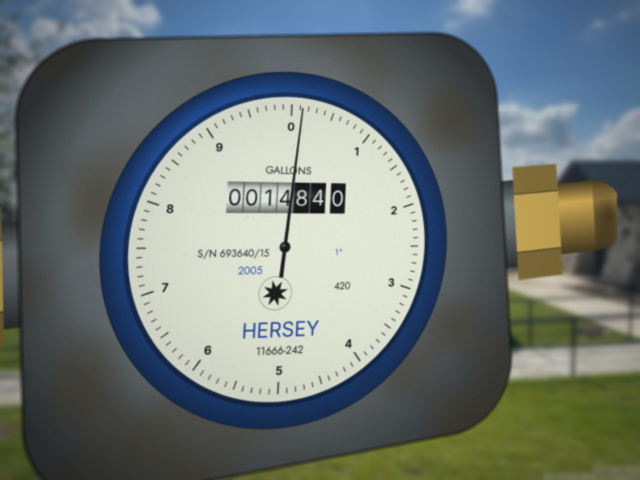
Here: 14840.1 gal
